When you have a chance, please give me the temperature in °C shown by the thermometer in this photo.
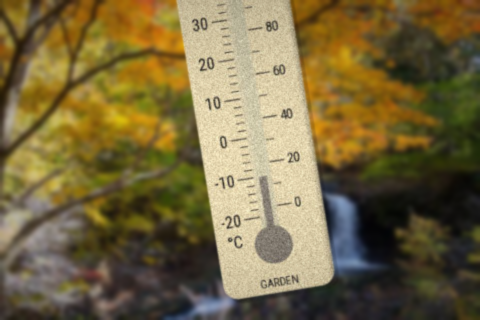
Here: -10 °C
